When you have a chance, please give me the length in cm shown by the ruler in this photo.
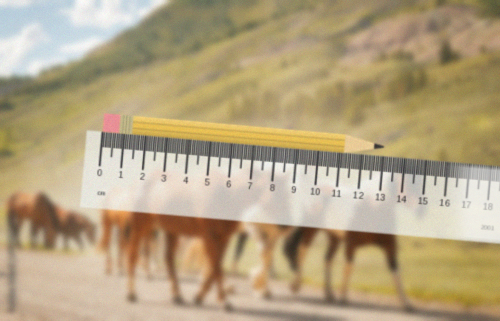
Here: 13 cm
